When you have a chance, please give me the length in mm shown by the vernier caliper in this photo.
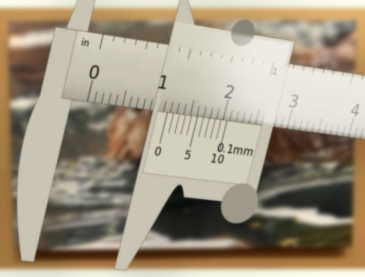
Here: 11.6 mm
